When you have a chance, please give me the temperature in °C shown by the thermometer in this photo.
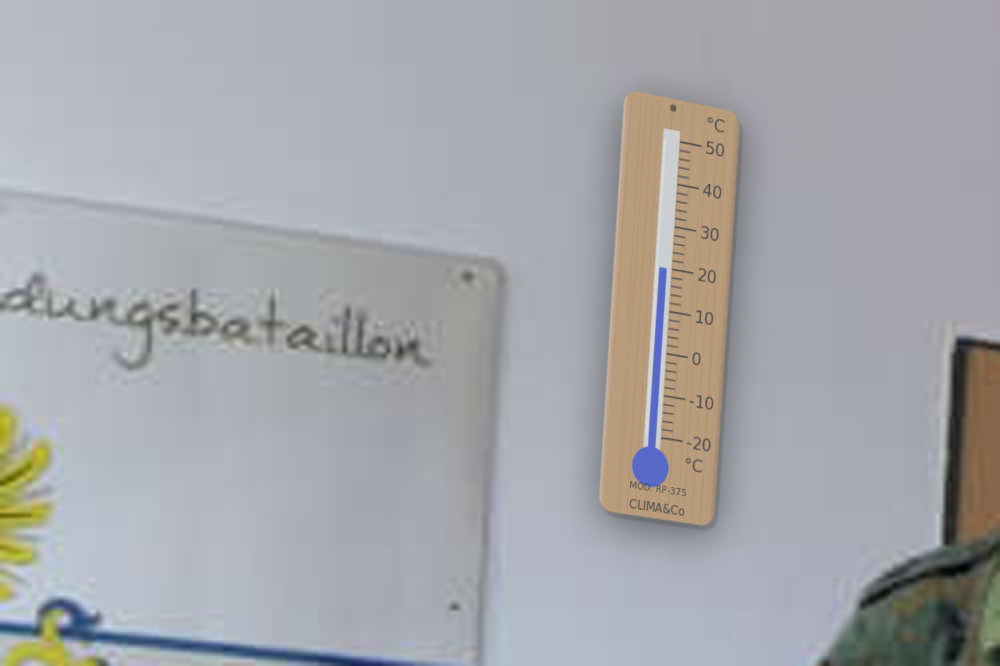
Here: 20 °C
